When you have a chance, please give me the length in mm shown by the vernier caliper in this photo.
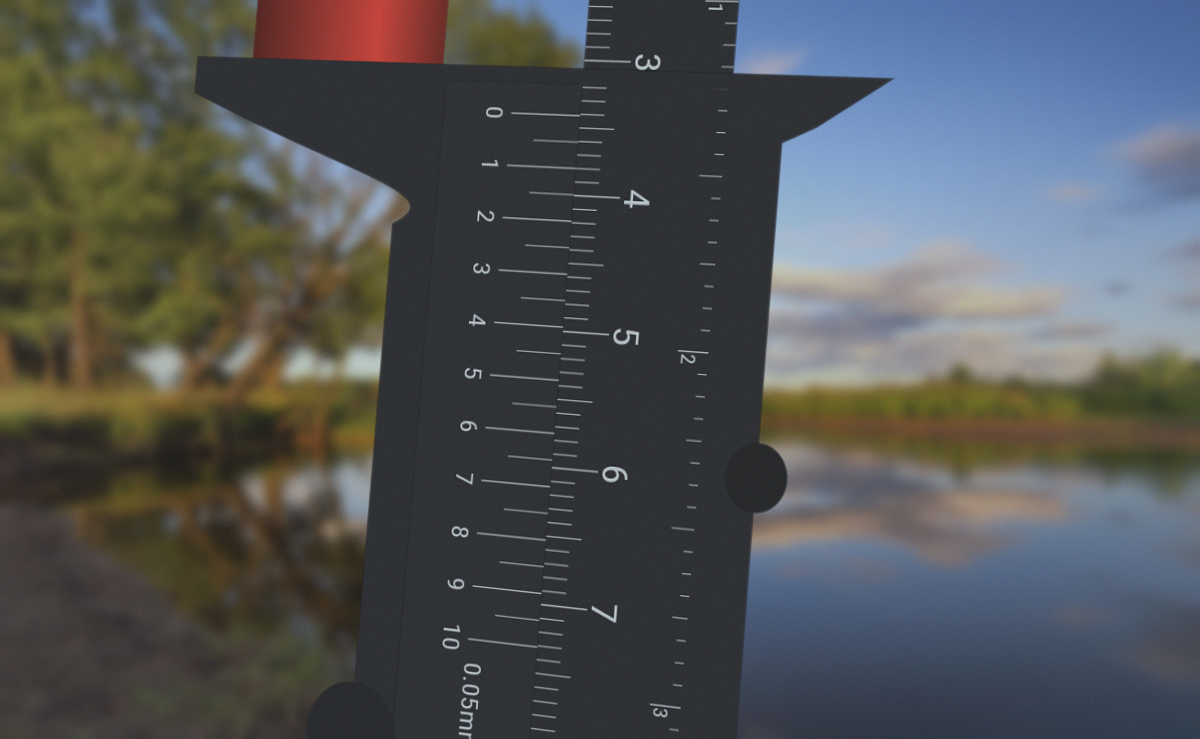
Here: 34.1 mm
